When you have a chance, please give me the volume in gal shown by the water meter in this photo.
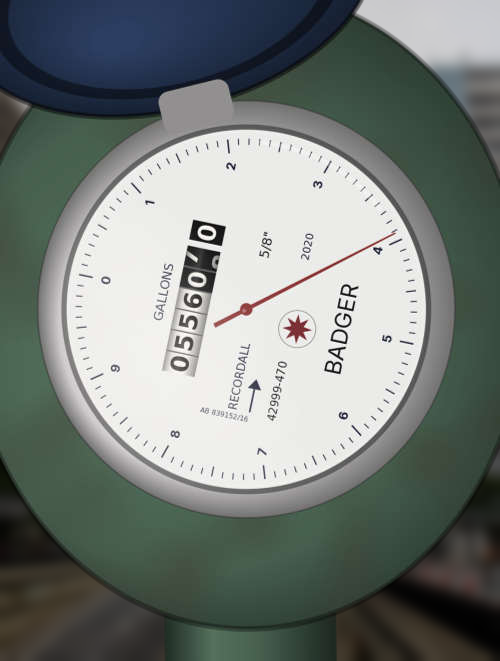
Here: 556073.9 gal
